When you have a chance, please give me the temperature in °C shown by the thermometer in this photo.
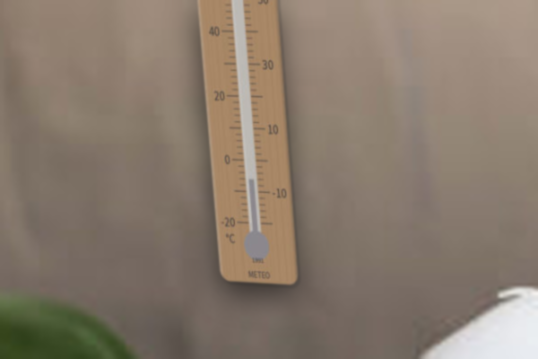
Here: -6 °C
